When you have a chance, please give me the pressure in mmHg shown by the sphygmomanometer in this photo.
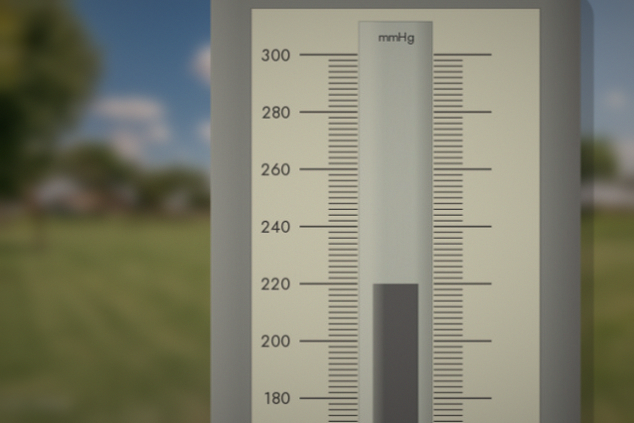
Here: 220 mmHg
